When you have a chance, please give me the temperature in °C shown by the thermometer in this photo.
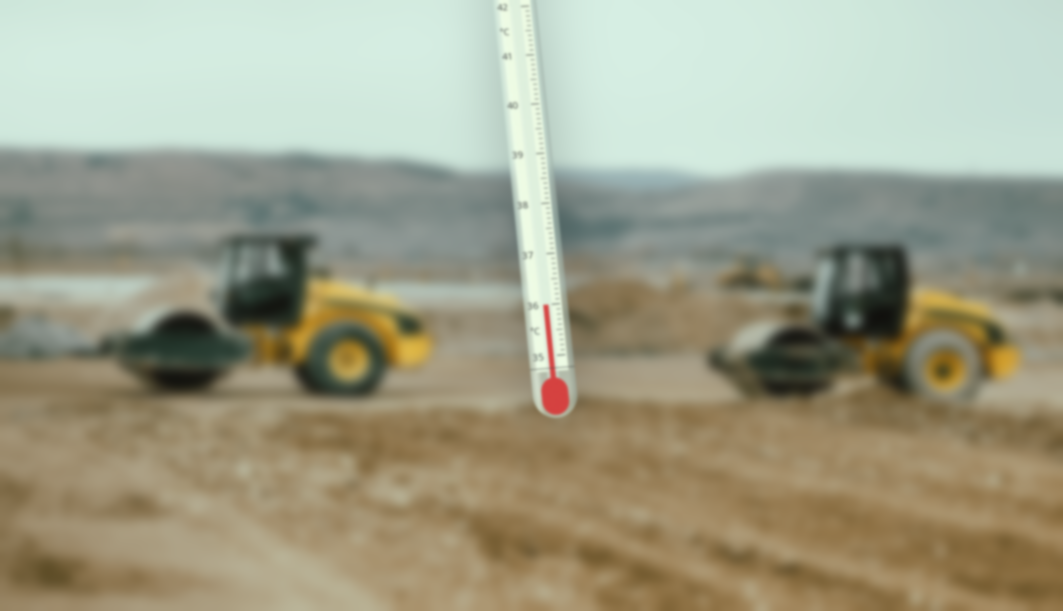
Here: 36 °C
